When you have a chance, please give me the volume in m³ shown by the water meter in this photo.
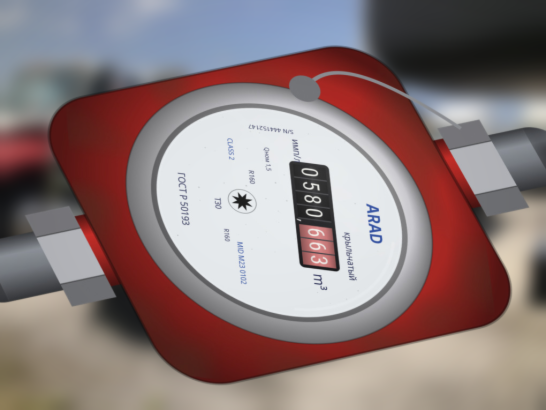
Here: 580.663 m³
